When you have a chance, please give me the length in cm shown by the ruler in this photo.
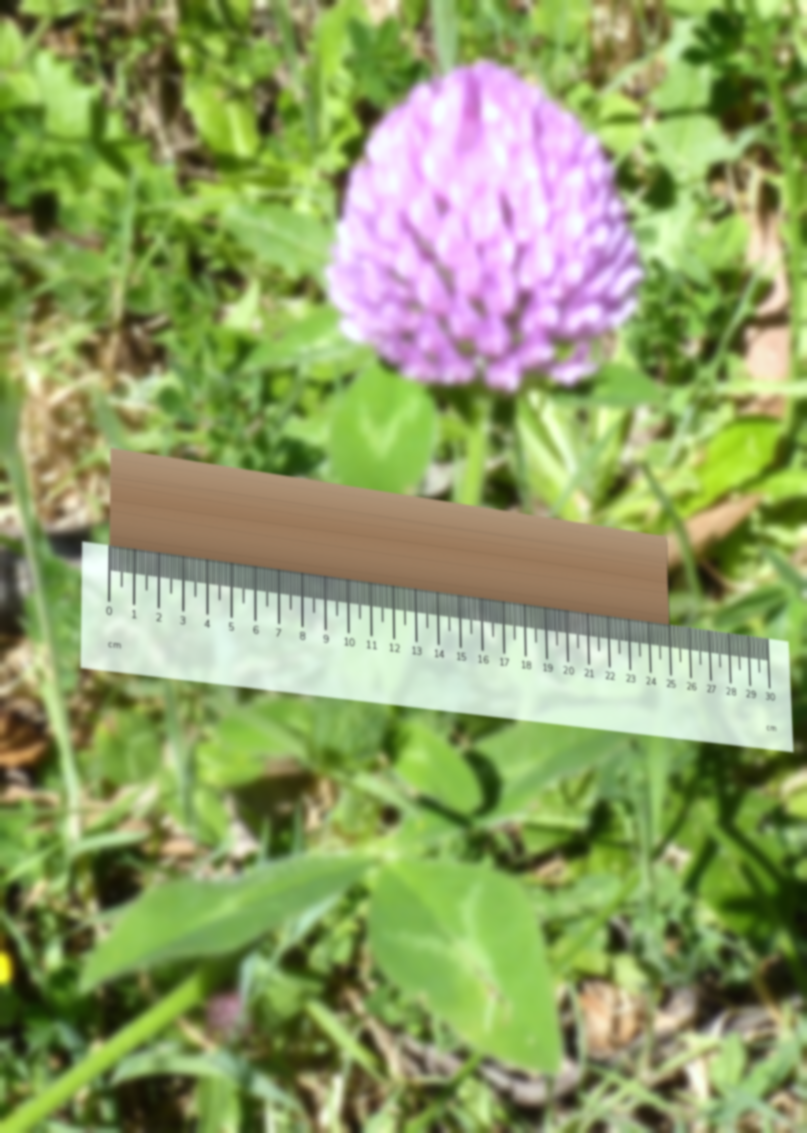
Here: 25 cm
